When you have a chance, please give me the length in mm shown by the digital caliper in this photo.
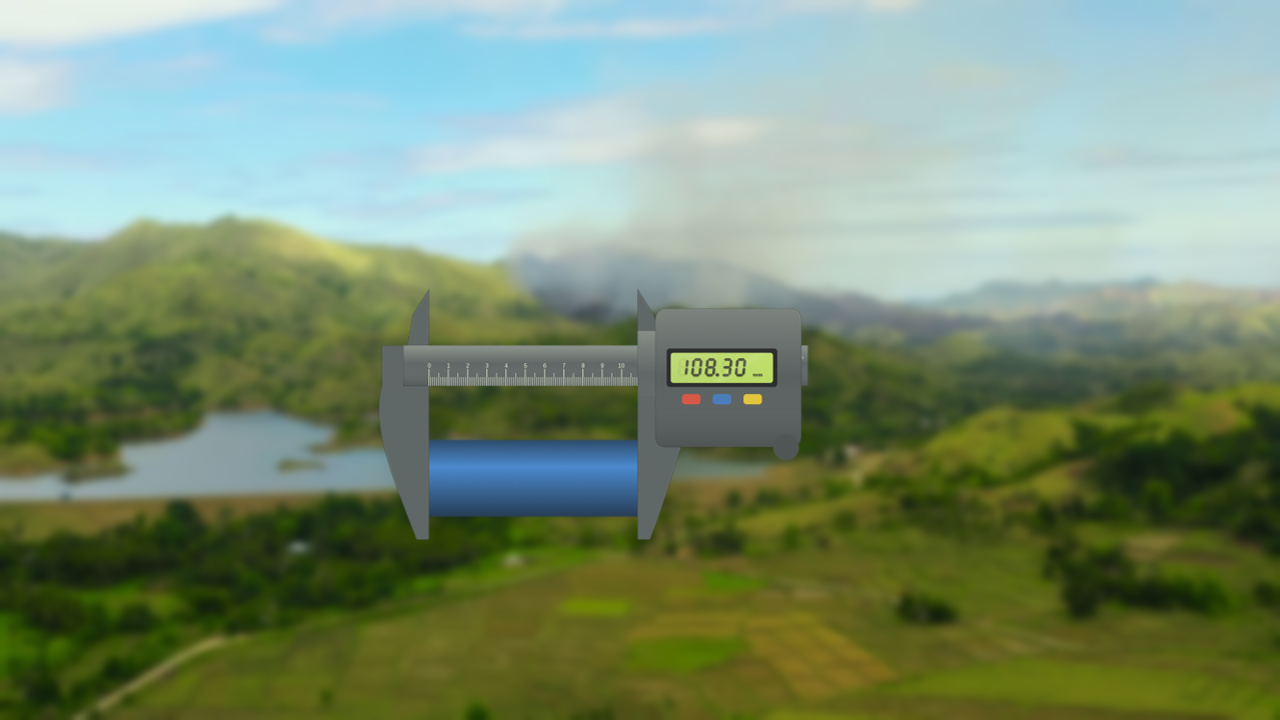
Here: 108.30 mm
